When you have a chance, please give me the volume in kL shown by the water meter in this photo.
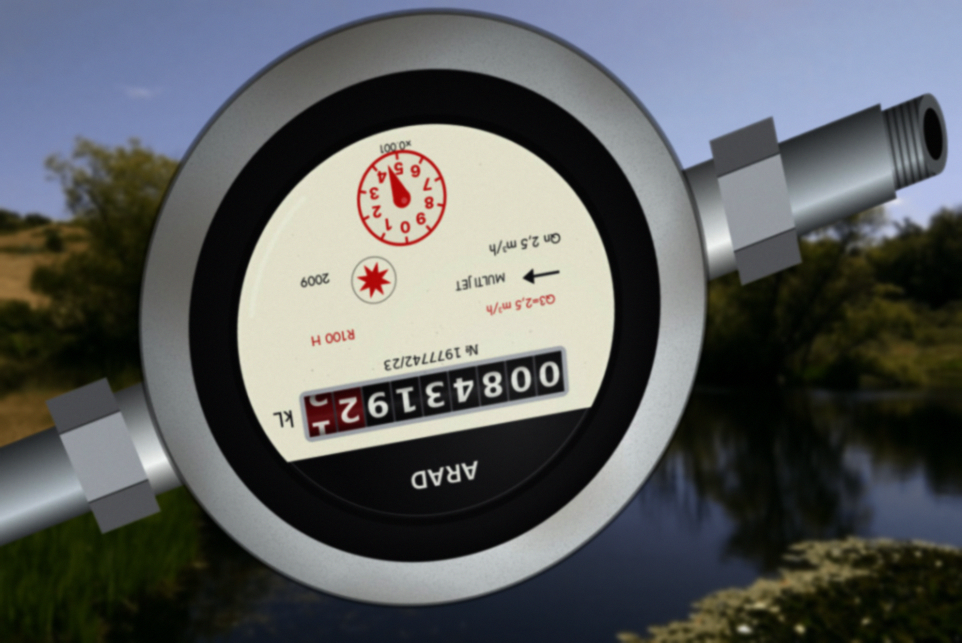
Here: 84319.214 kL
